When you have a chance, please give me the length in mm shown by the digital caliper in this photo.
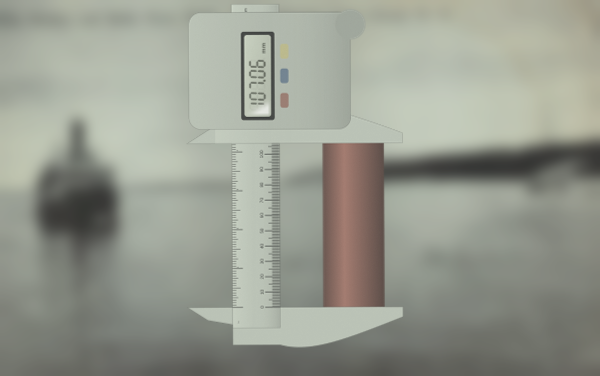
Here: 107.06 mm
